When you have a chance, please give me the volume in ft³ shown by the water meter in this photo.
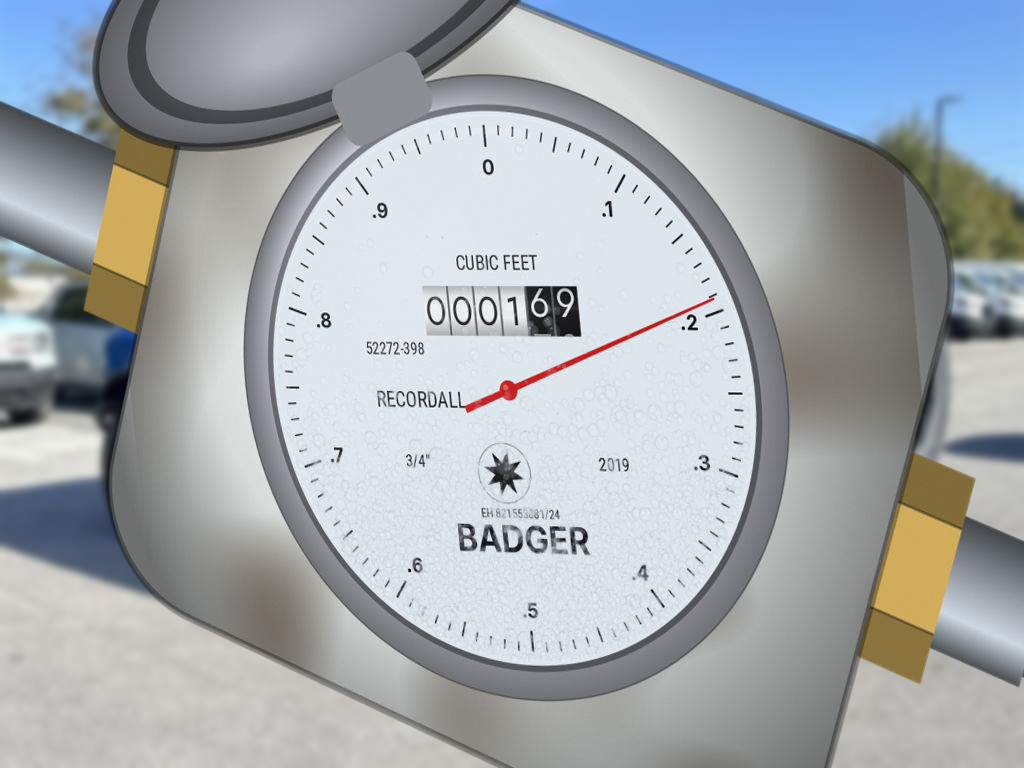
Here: 169.19 ft³
